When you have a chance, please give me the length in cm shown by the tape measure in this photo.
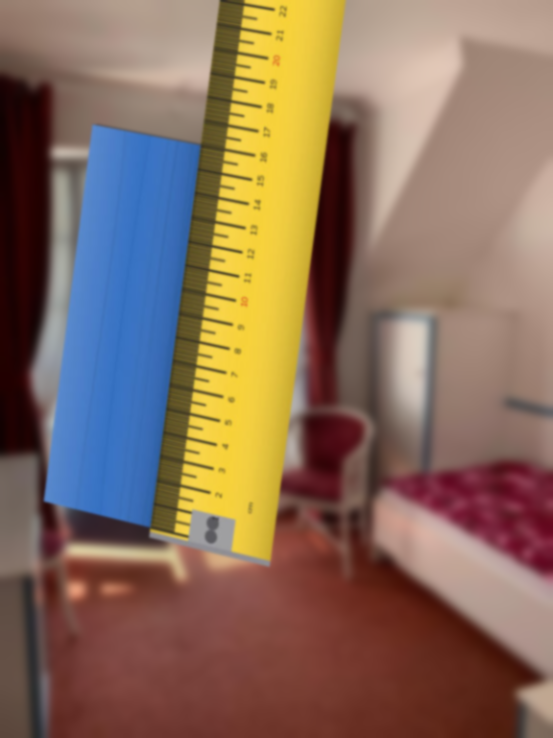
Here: 16 cm
